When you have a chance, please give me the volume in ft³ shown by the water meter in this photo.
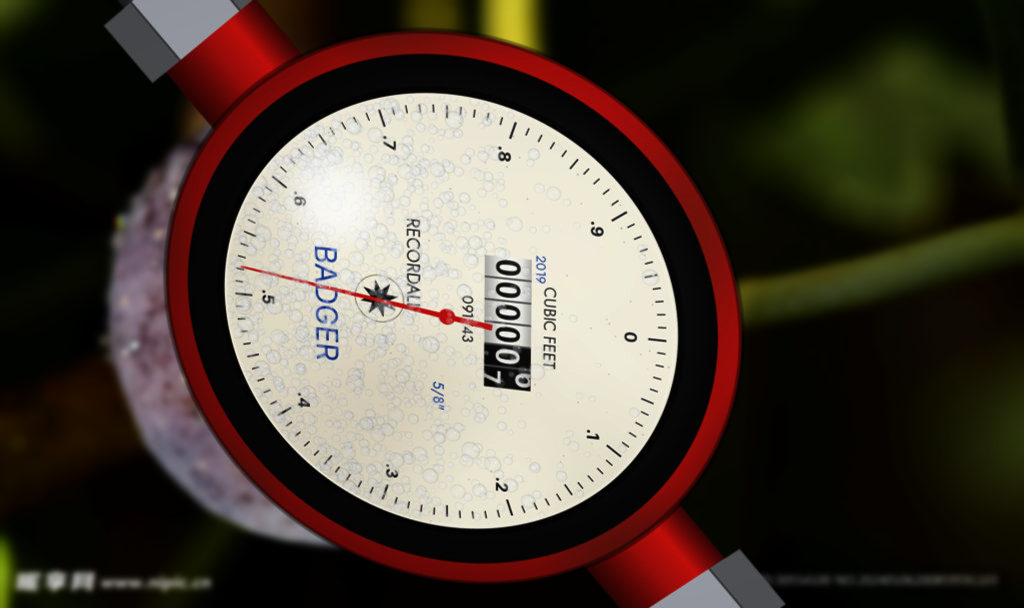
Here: 6.52 ft³
